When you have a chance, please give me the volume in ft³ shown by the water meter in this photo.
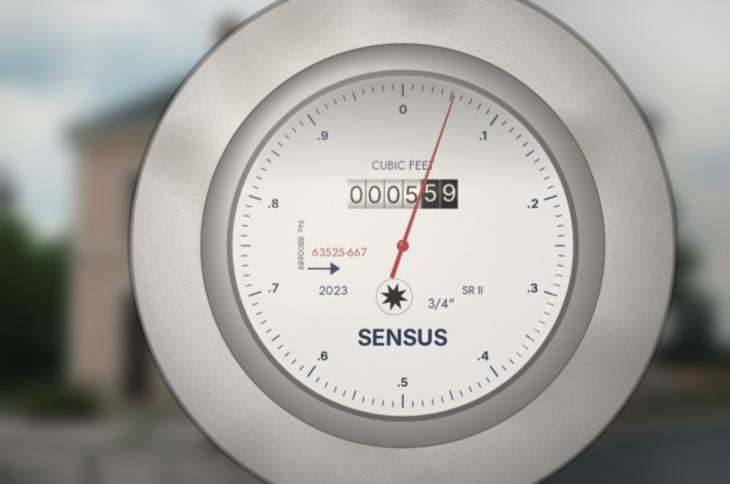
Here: 559.05 ft³
